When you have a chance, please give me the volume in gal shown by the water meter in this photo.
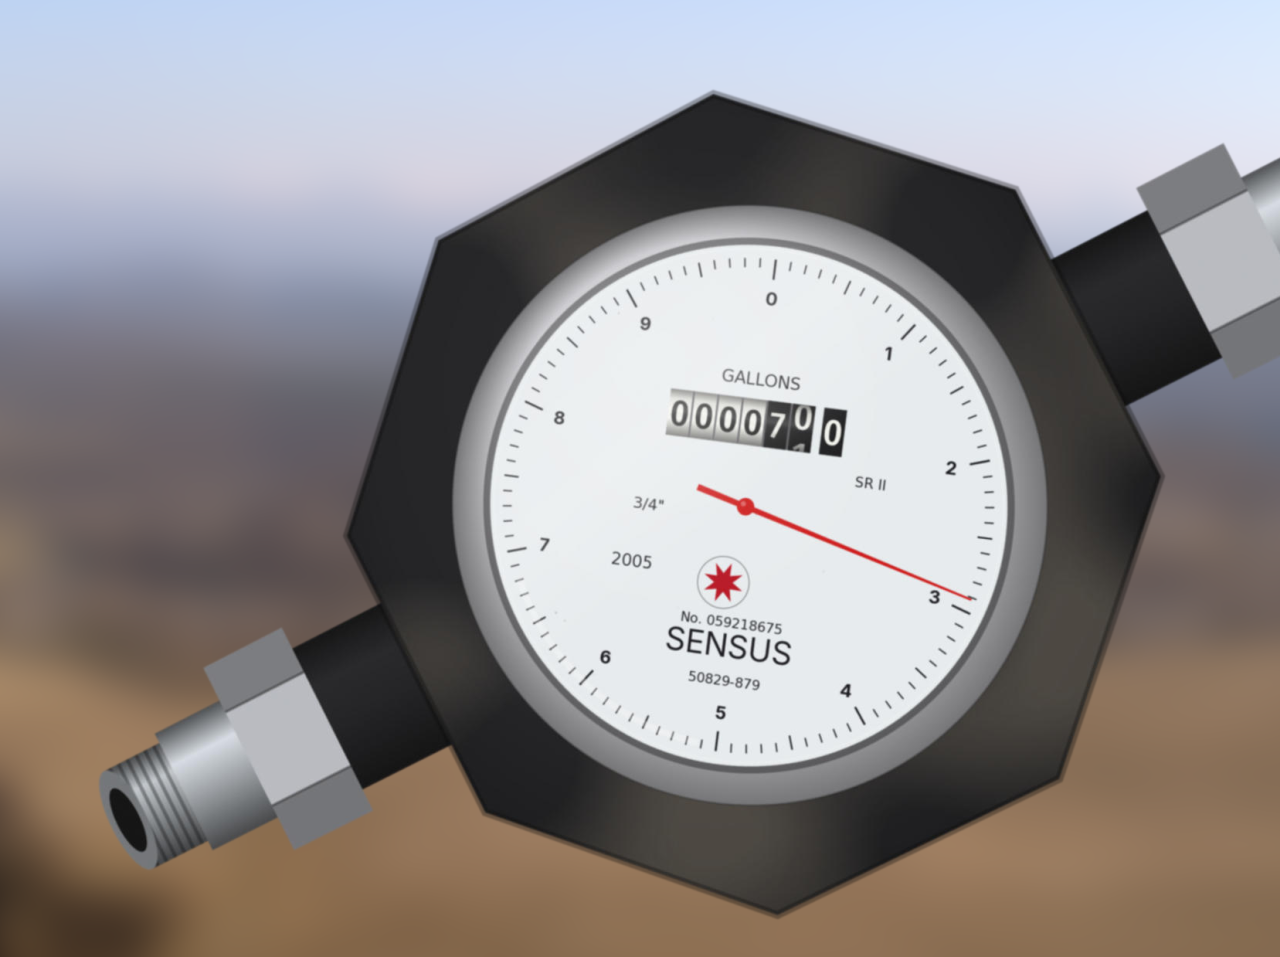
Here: 702.9 gal
